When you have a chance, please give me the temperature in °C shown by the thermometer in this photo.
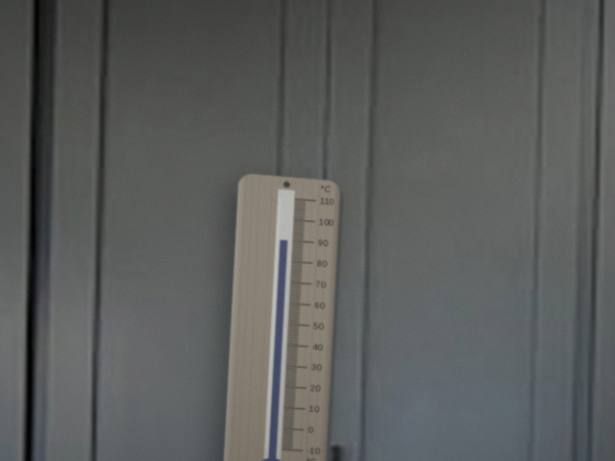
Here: 90 °C
